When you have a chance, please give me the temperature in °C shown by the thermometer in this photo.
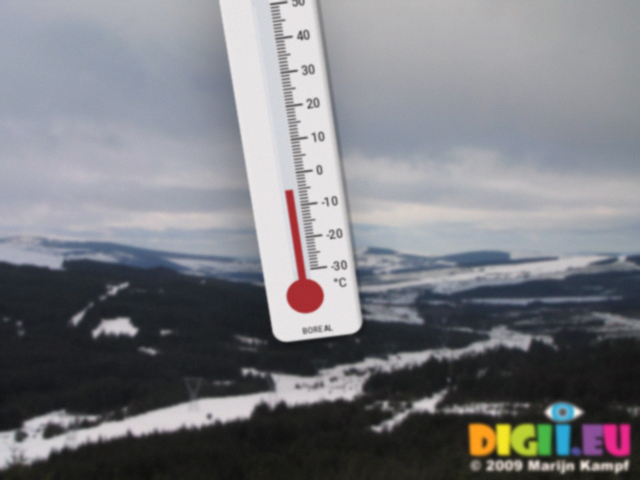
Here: -5 °C
